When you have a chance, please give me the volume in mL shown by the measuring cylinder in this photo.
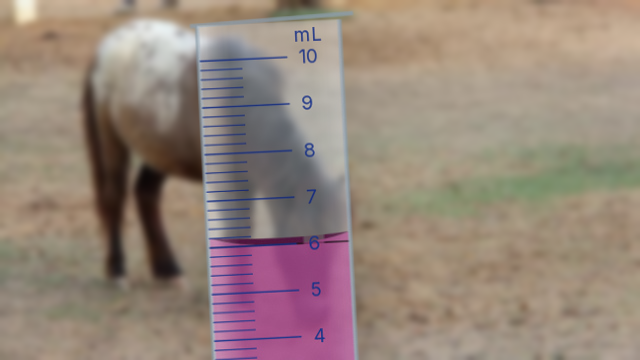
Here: 6 mL
